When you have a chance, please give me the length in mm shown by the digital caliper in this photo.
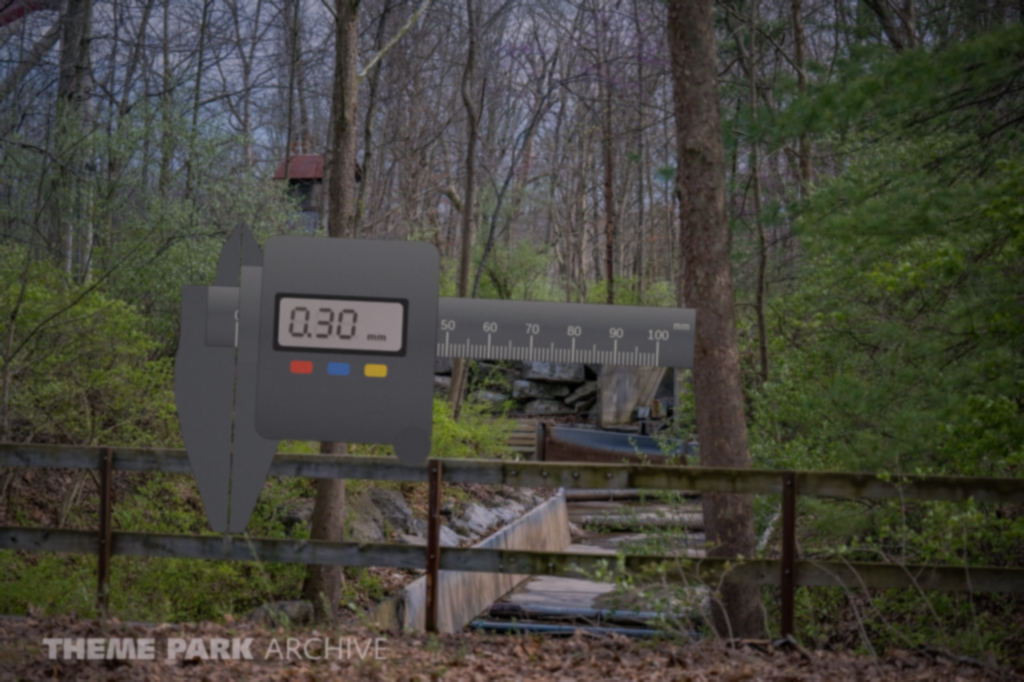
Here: 0.30 mm
